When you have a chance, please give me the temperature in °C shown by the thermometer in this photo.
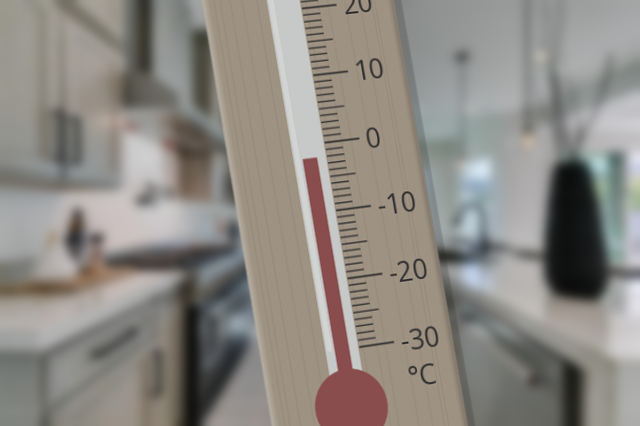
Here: -2 °C
